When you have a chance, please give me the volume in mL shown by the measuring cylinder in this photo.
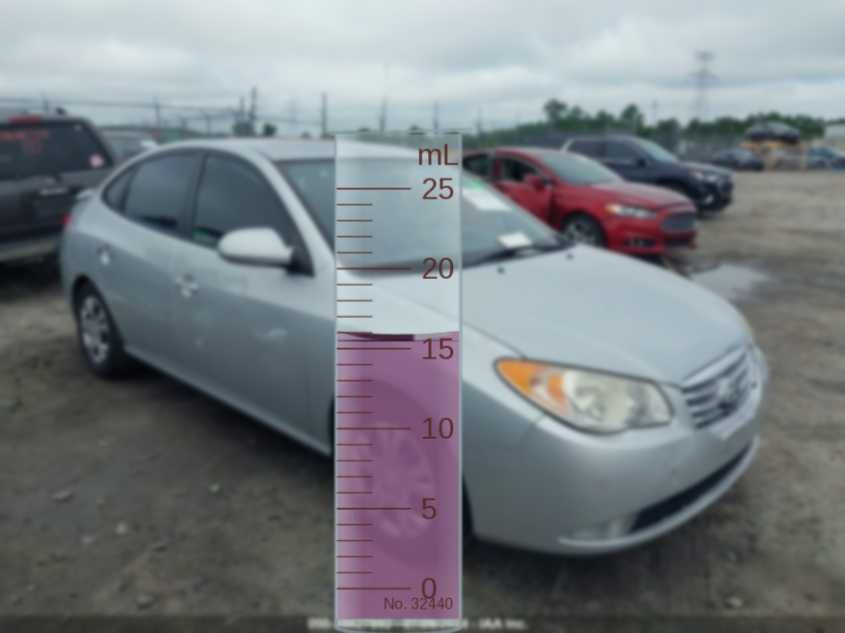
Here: 15.5 mL
